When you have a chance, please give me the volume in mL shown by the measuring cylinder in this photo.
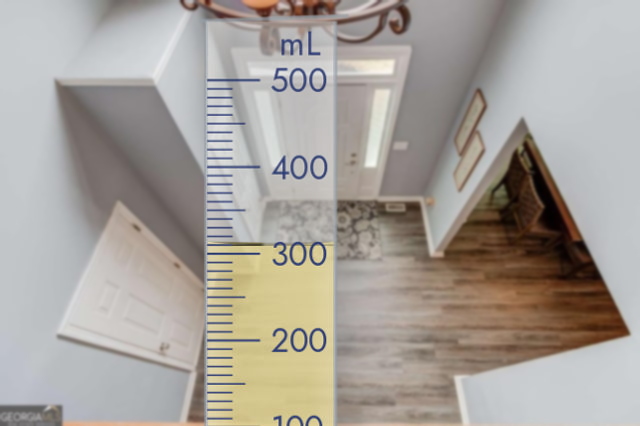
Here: 310 mL
